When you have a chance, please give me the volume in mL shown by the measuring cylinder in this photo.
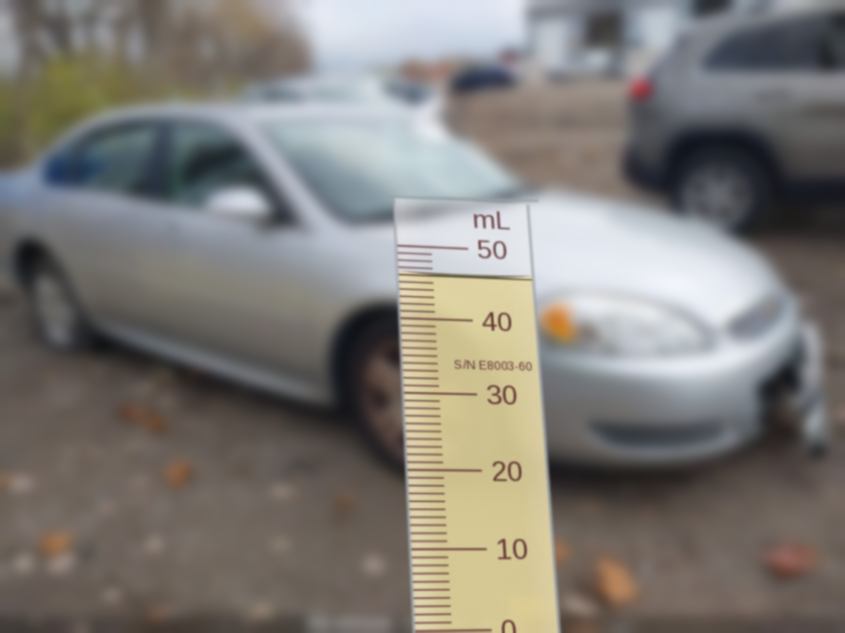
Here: 46 mL
